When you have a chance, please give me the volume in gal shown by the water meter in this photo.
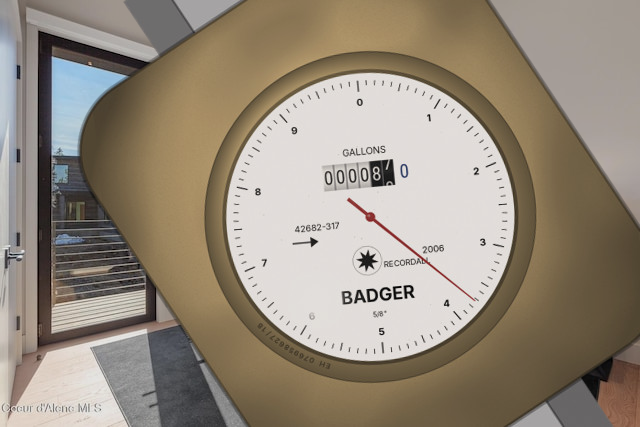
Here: 873.7 gal
